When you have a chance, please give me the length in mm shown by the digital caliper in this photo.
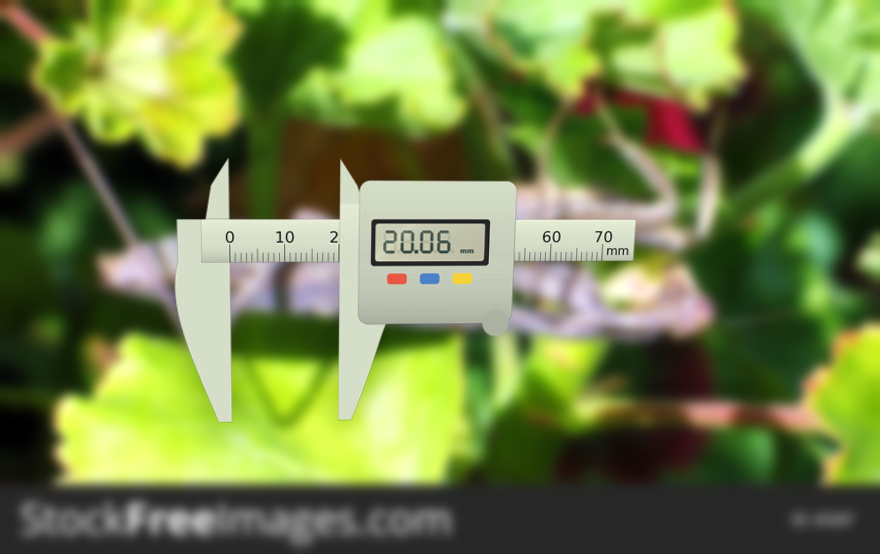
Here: 20.06 mm
